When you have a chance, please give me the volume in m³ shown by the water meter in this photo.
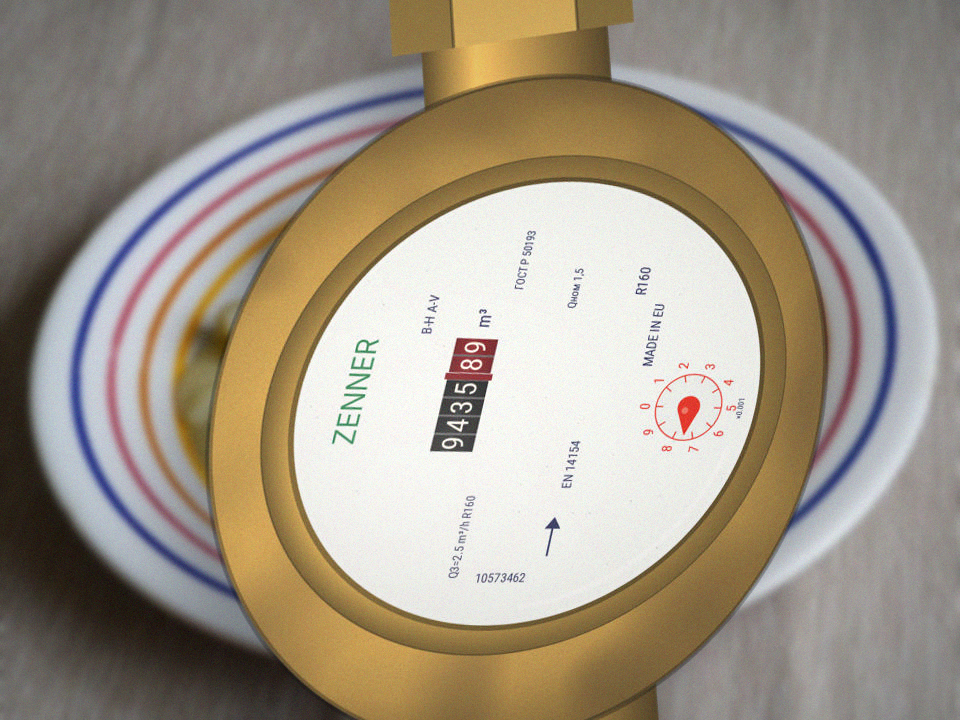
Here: 9435.897 m³
